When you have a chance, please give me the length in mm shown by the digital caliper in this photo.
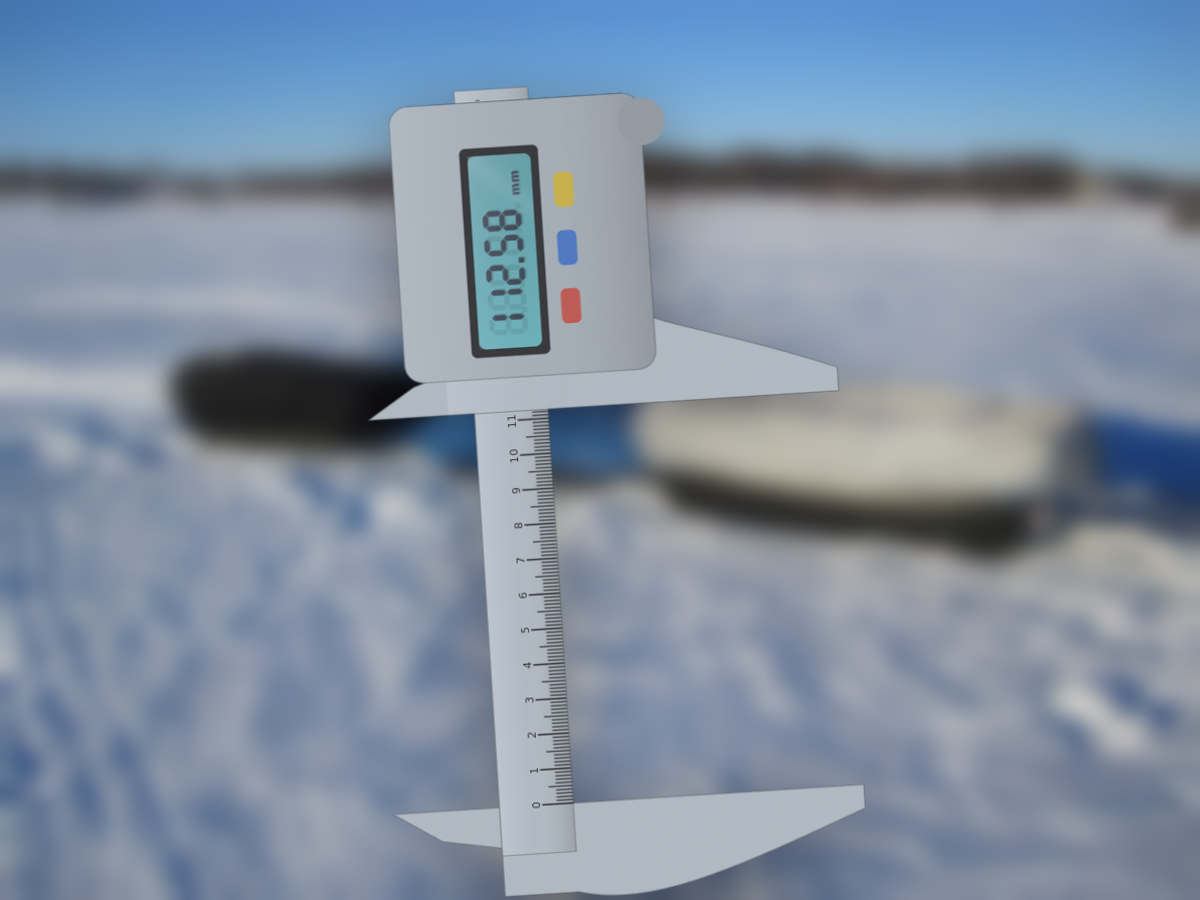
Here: 112.58 mm
